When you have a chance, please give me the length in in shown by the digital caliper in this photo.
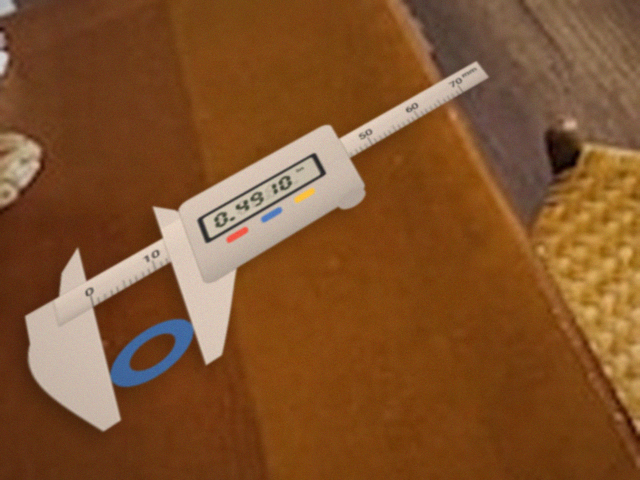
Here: 0.4910 in
